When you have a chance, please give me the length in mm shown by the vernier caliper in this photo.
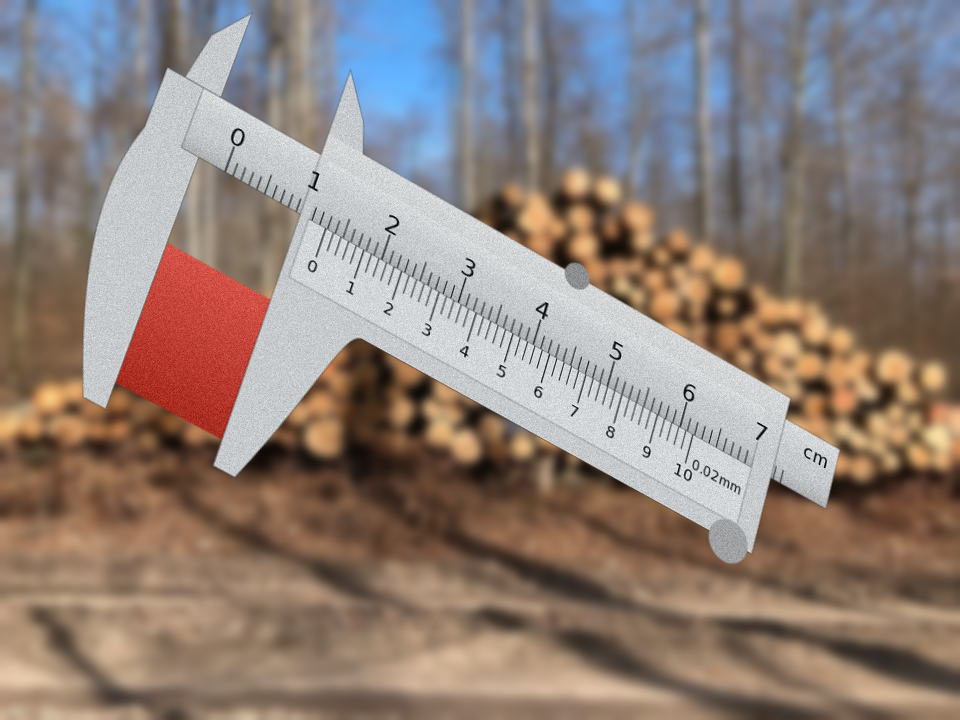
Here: 12.8 mm
